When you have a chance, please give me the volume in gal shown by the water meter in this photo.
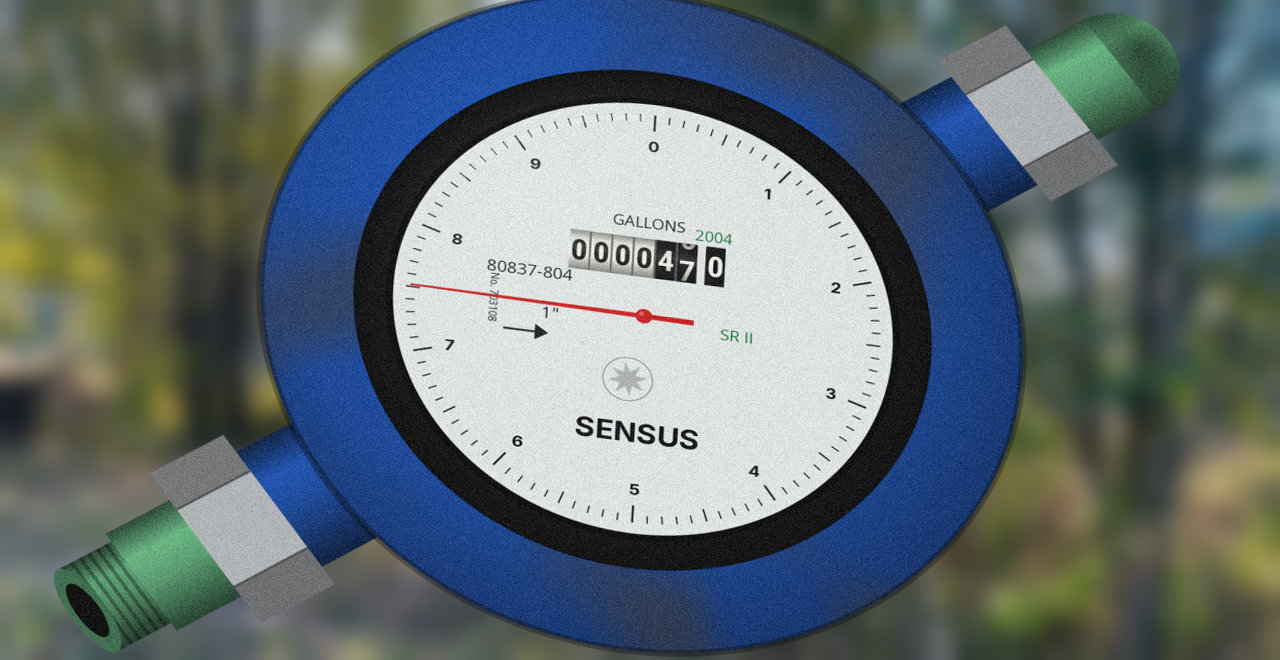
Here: 467.5 gal
